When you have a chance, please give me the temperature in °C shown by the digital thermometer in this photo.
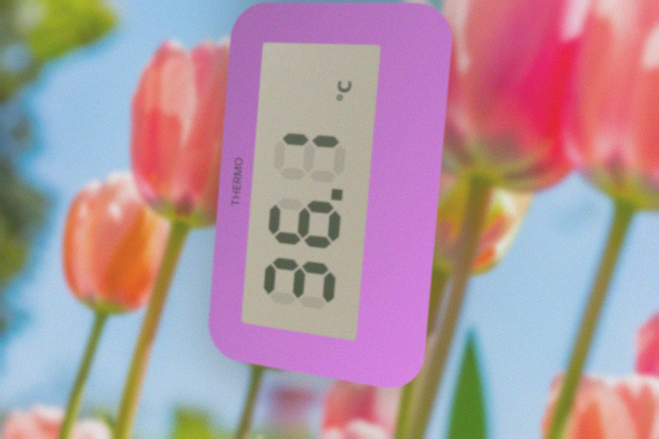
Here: 36.1 °C
